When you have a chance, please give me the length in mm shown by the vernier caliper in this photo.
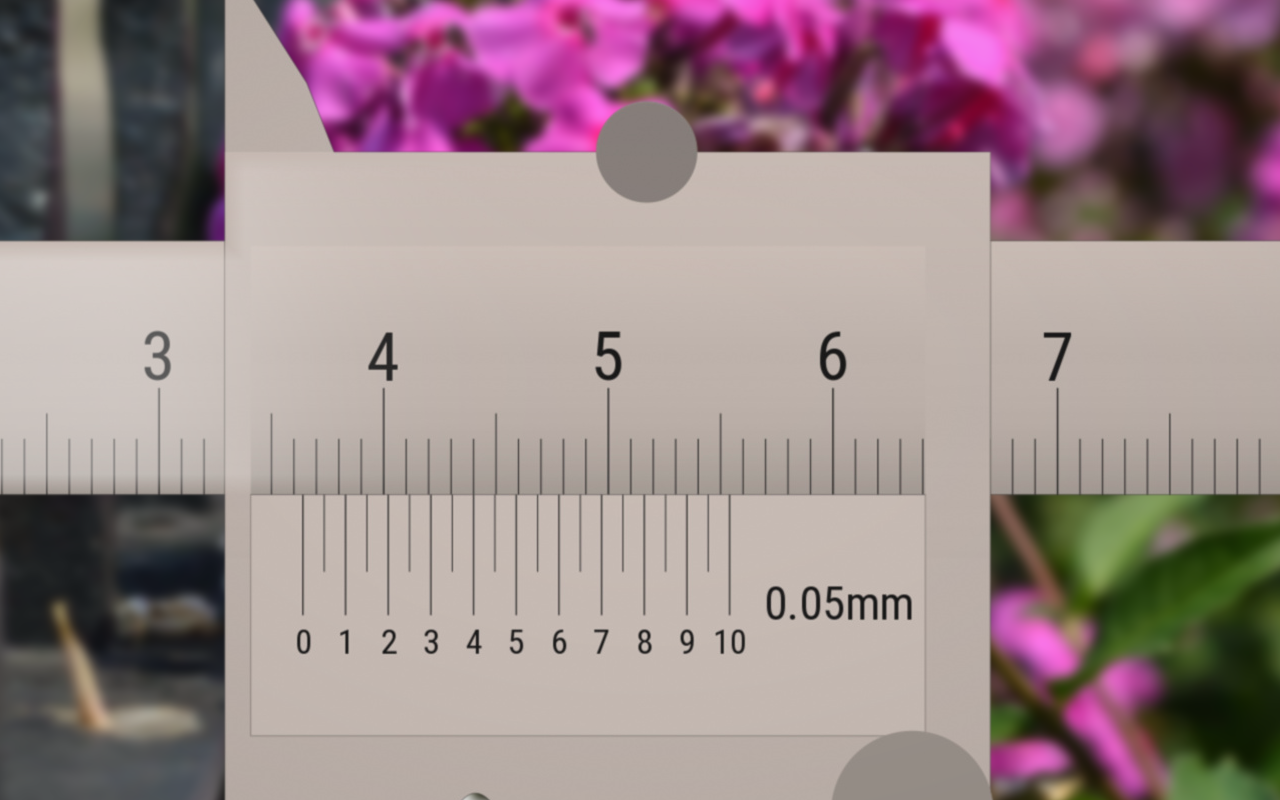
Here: 36.4 mm
